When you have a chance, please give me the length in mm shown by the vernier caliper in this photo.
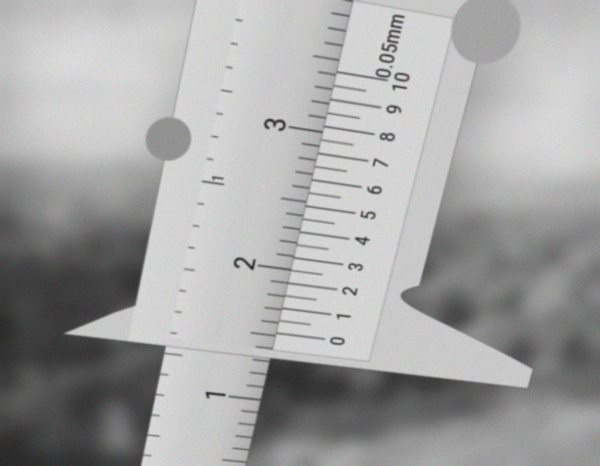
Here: 15.2 mm
